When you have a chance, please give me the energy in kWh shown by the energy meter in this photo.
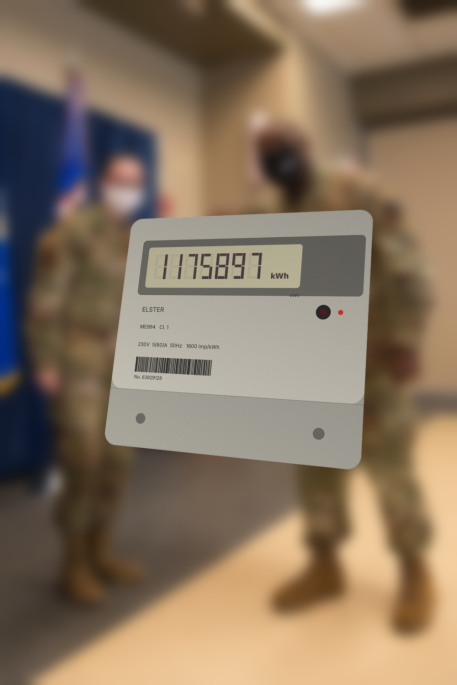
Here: 1175897 kWh
